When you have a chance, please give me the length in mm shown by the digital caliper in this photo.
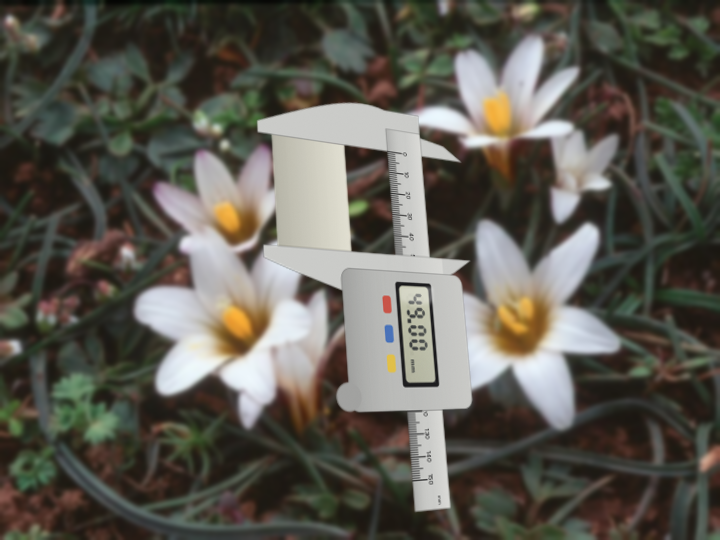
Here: 49.00 mm
